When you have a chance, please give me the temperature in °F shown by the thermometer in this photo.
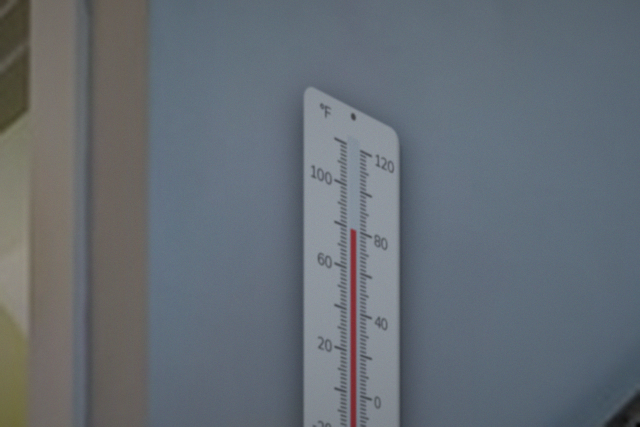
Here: 80 °F
